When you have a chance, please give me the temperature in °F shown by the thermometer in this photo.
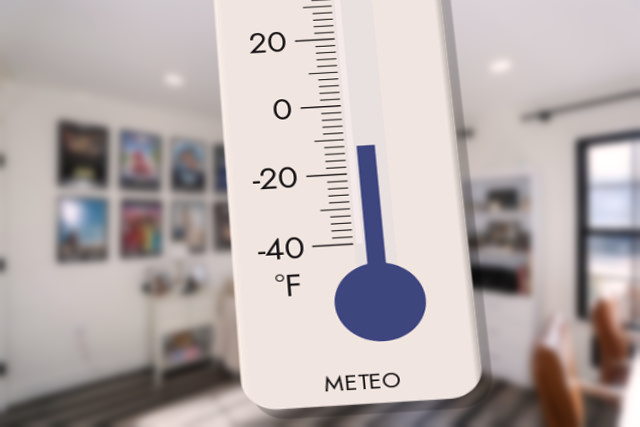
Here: -12 °F
